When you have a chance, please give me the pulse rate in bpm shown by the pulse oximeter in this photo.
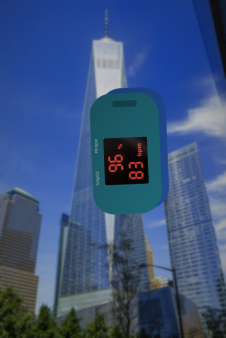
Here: 83 bpm
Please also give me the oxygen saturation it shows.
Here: 96 %
